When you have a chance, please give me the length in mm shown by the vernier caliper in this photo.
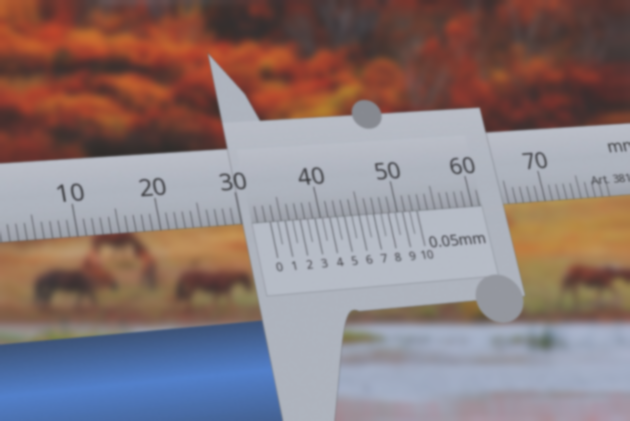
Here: 33.6 mm
